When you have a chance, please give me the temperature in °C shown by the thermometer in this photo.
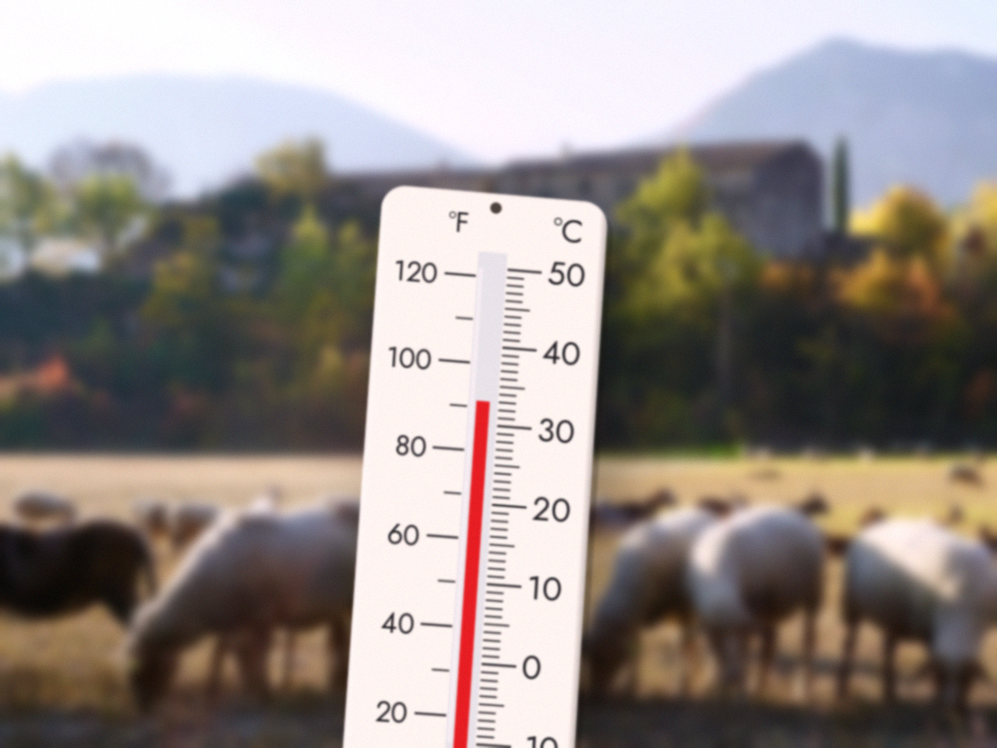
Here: 33 °C
